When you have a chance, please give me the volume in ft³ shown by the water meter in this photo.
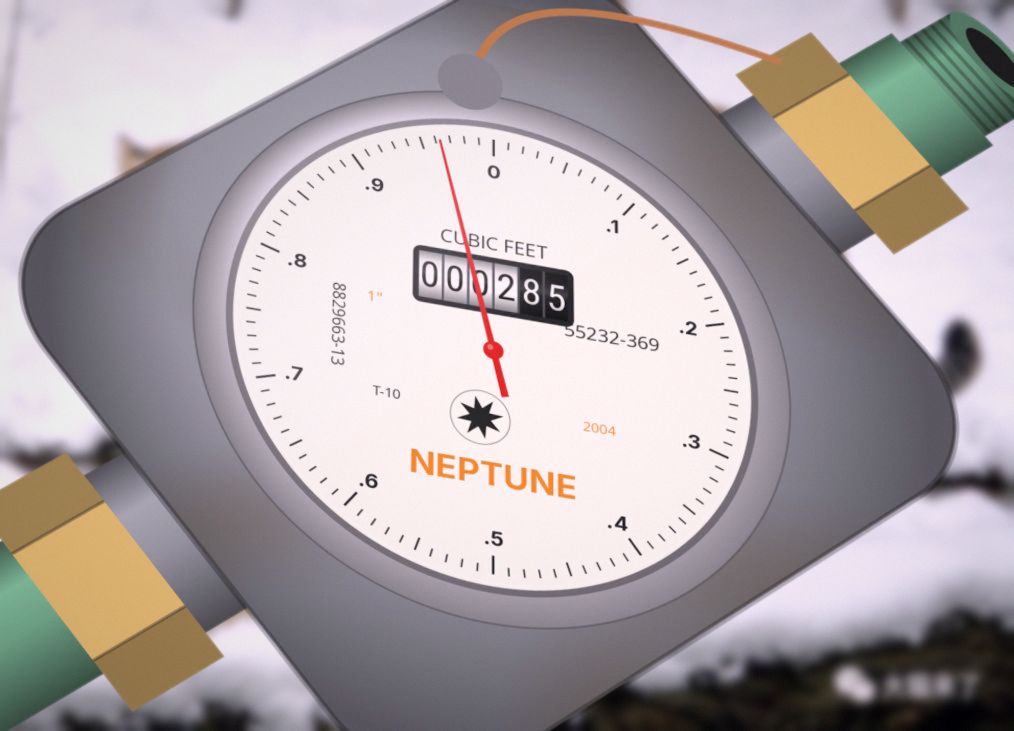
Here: 284.96 ft³
